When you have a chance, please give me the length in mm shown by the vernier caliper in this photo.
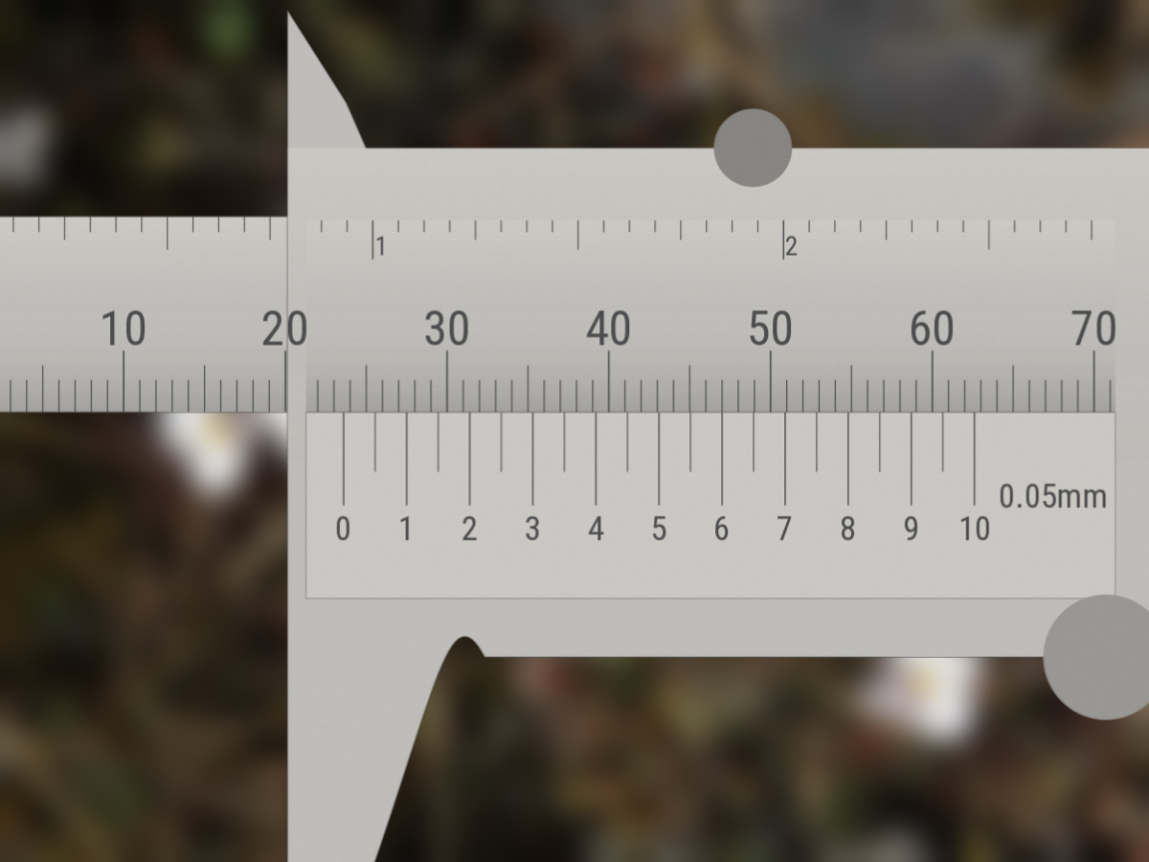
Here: 23.6 mm
